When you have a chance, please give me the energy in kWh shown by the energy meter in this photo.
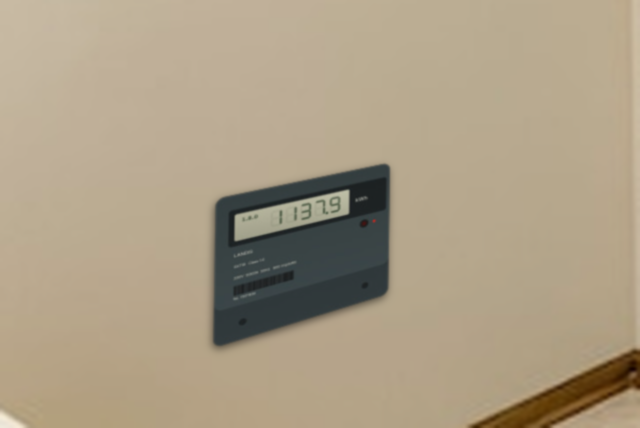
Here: 1137.9 kWh
